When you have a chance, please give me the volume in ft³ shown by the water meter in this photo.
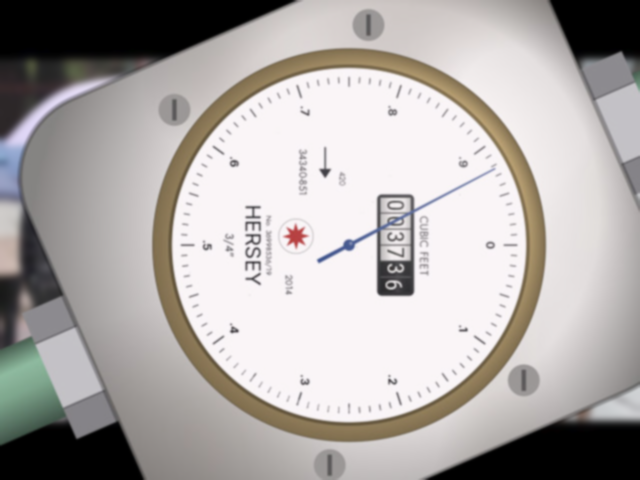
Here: 3735.92 ft³
